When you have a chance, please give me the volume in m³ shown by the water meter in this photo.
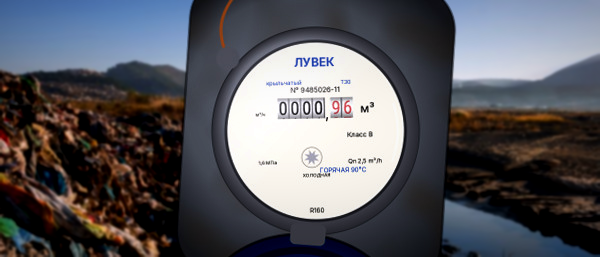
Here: 0.96 m³
